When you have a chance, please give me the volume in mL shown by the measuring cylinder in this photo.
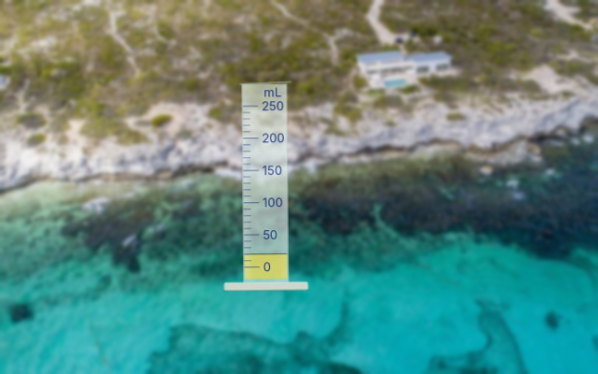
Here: 20 mL
